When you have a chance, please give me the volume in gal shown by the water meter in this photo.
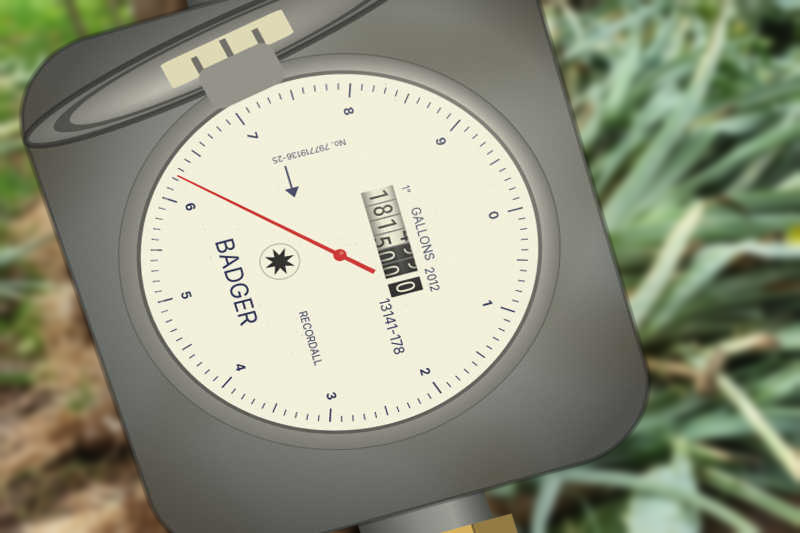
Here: 1814996.2 gal
